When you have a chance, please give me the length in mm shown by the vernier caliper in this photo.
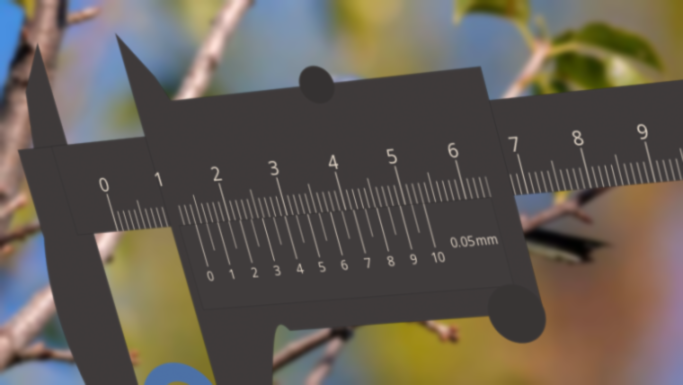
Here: 14.0 mm
